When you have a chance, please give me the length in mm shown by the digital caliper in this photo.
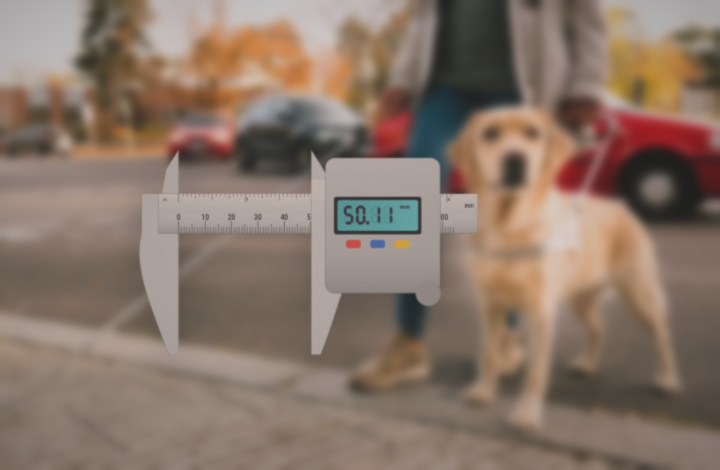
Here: 50.11 mm
